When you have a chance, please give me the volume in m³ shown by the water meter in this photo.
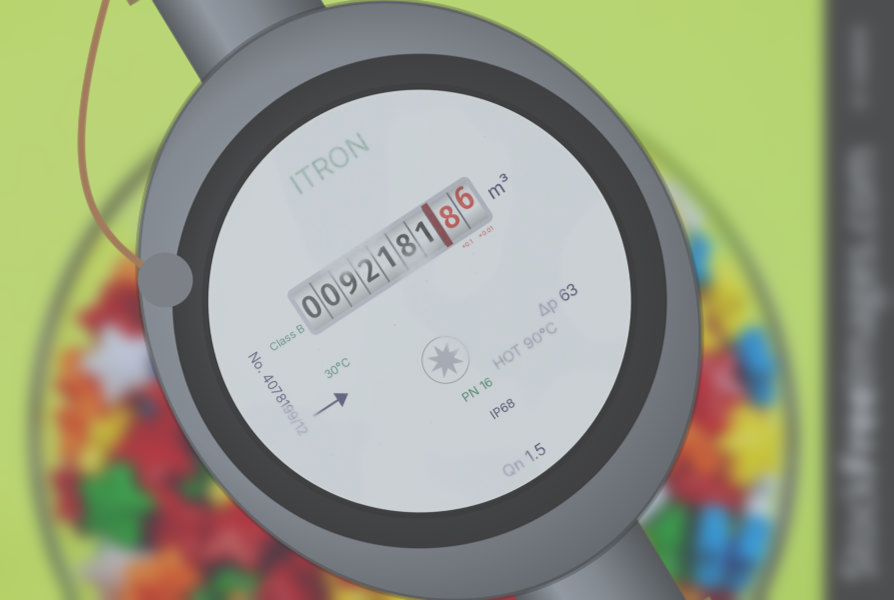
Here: 92181.86 m³
